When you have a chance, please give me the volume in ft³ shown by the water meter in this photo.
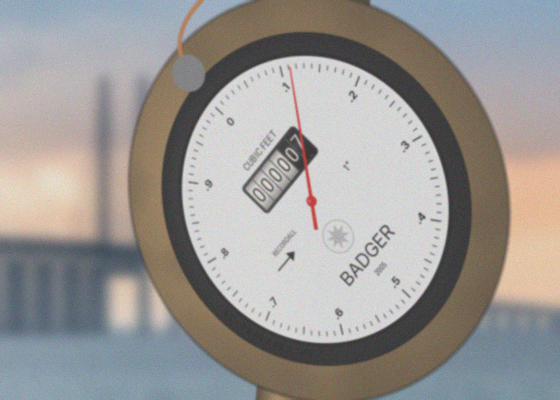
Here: 7.11 ft³
